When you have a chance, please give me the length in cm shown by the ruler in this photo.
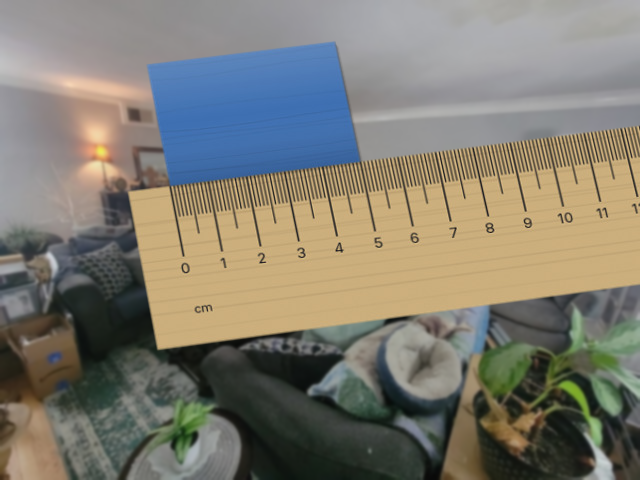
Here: 5 cm
